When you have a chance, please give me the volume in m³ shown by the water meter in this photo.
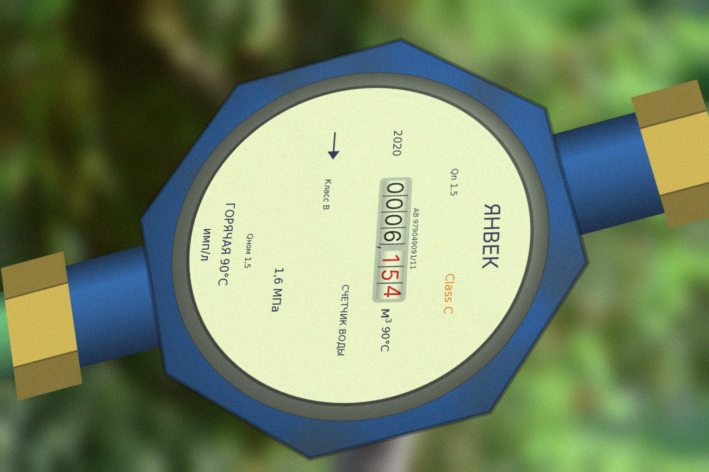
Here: 6.154 m³
